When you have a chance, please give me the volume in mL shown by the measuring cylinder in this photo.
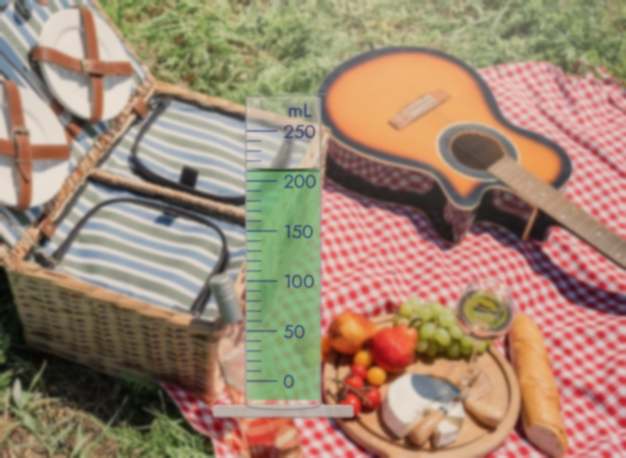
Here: 210 mL
